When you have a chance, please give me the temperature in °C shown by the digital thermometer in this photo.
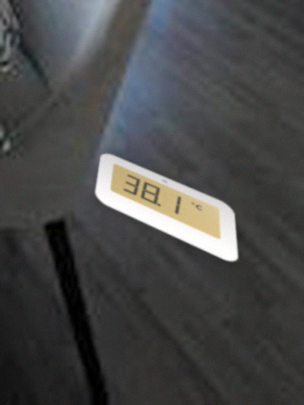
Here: 38.1 °C
